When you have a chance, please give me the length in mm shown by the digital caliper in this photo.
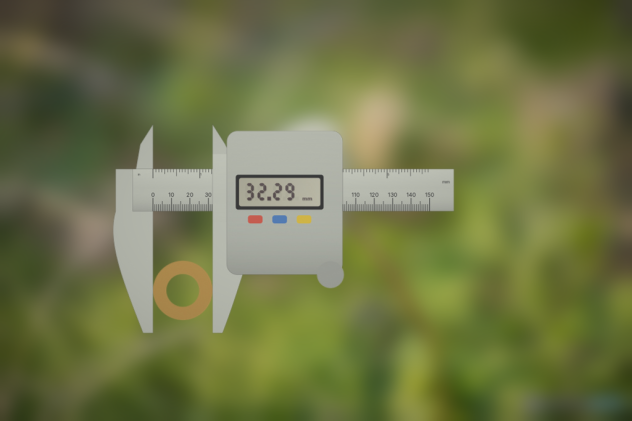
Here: 32.29 mm
